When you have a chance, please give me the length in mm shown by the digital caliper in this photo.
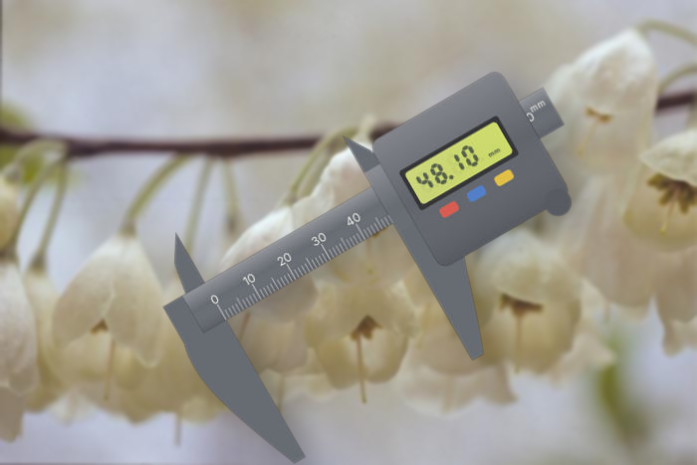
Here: 48.10 mm
